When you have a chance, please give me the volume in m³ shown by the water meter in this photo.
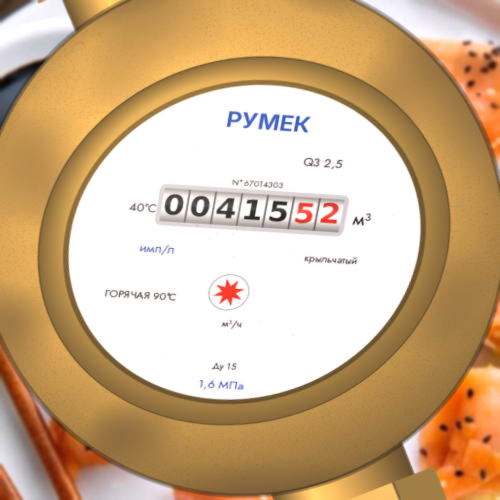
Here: 415.52 m³
